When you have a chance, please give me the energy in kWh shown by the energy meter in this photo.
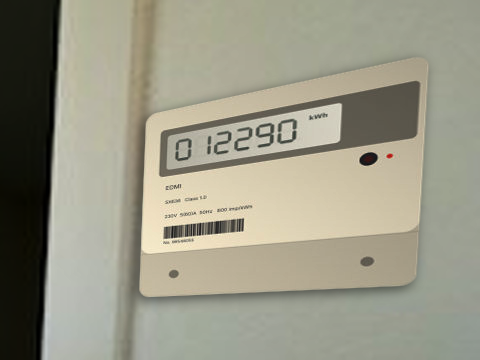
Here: 12290 kWh
